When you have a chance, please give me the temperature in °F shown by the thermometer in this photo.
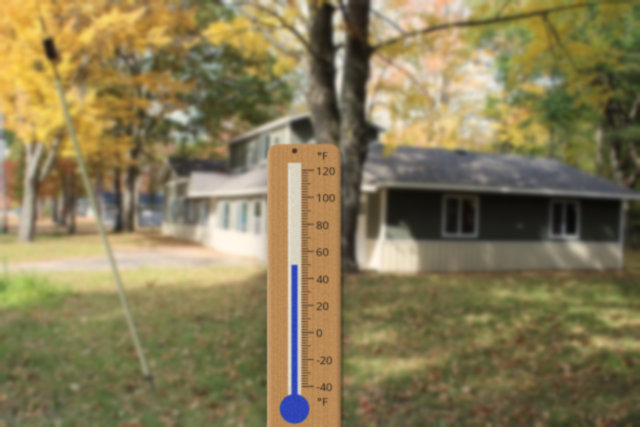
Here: 50 °F
